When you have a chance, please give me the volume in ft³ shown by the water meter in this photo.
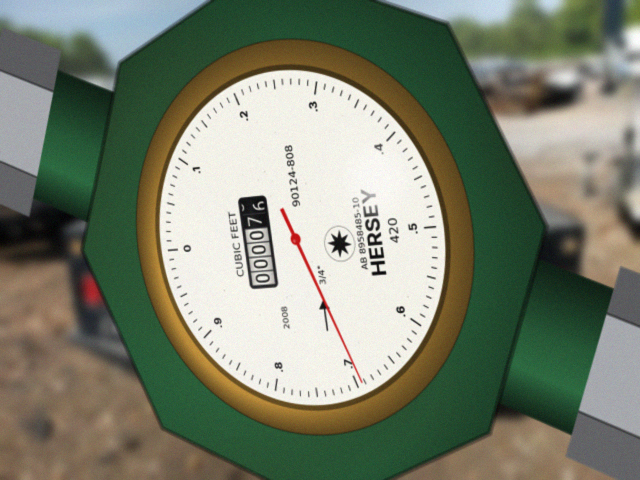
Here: 75.69 ft³
